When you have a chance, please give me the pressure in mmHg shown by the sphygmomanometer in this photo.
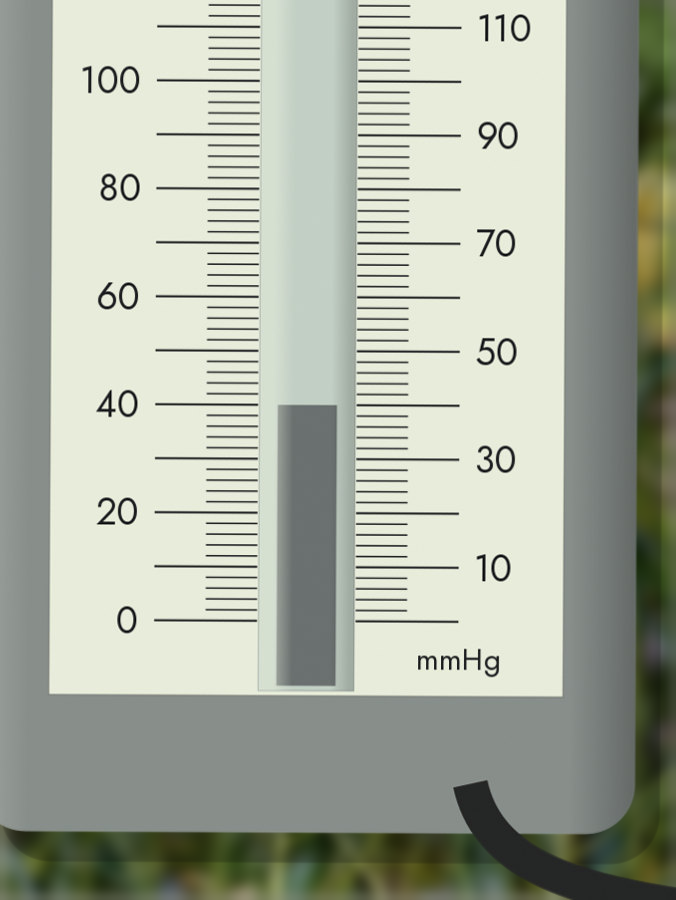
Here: 40 mmHg
